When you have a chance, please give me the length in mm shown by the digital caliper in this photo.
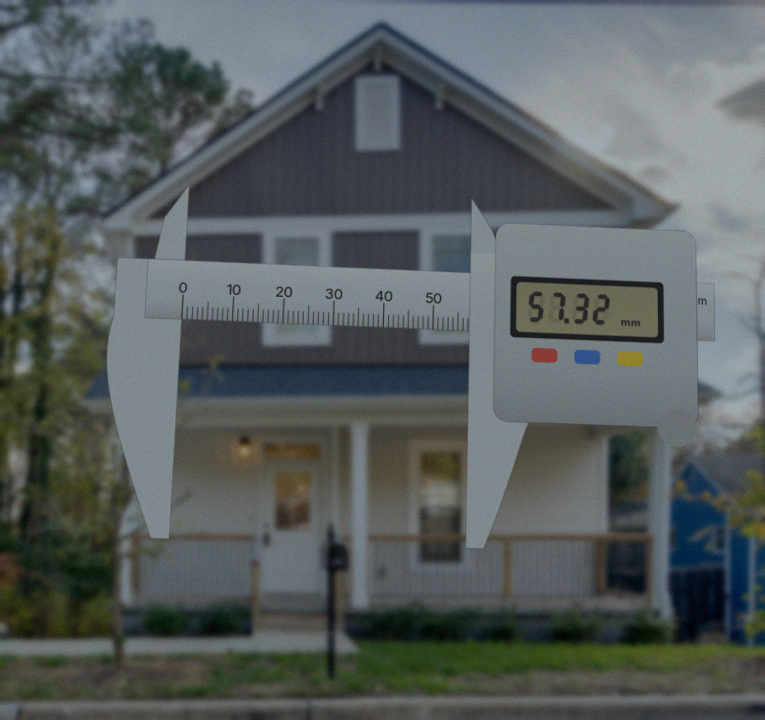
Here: 57.32 mm
